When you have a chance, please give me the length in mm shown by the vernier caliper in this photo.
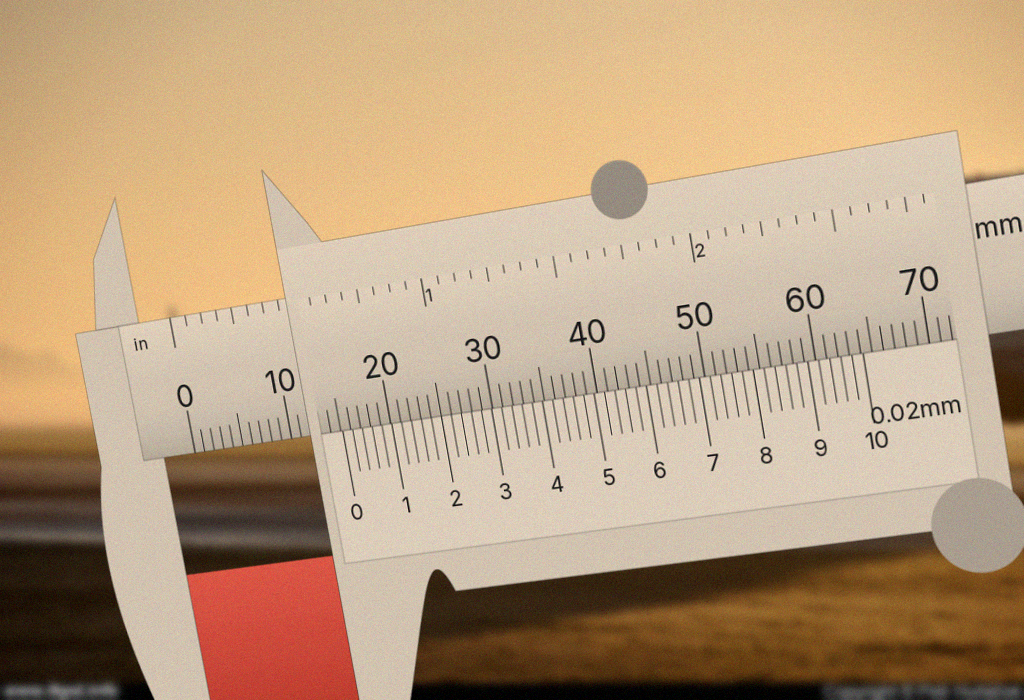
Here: 15.2 mm
